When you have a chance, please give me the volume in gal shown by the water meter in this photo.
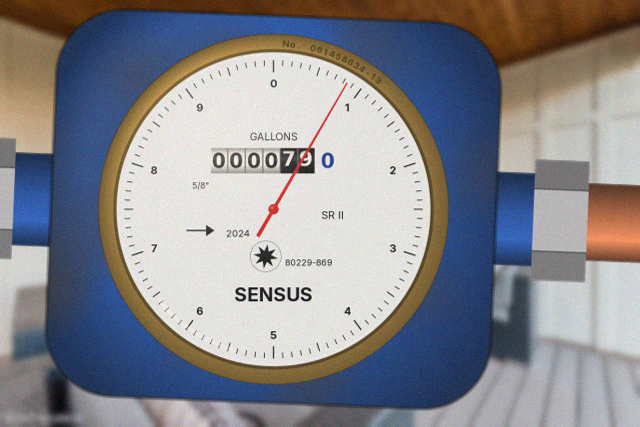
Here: 790.8 gal
